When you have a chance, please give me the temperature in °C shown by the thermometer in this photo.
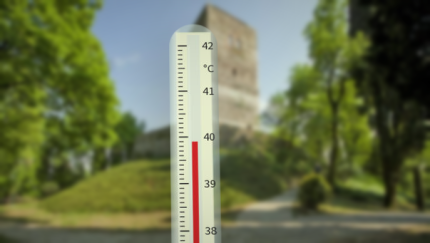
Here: 39.9 °C
